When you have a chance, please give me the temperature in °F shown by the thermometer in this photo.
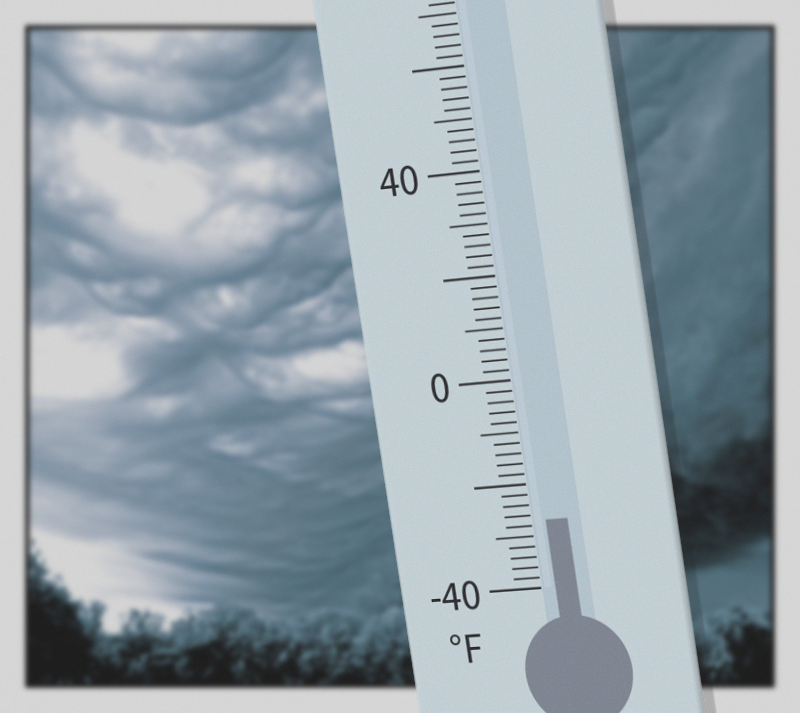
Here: -27 °F
